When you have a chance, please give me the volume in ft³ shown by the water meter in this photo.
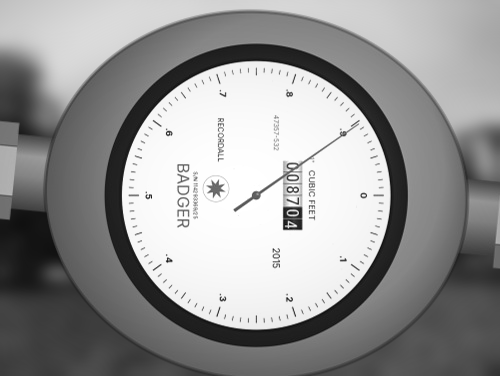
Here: 8703.90 ft³
